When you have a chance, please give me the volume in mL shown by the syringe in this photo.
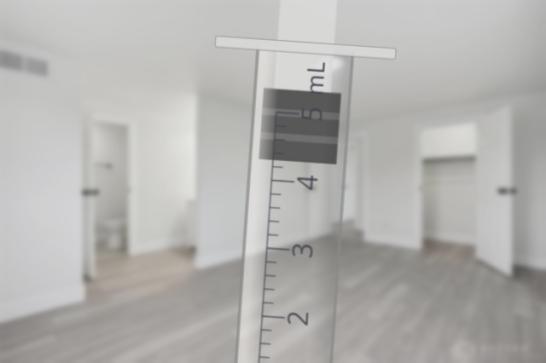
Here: 4.3 mL
